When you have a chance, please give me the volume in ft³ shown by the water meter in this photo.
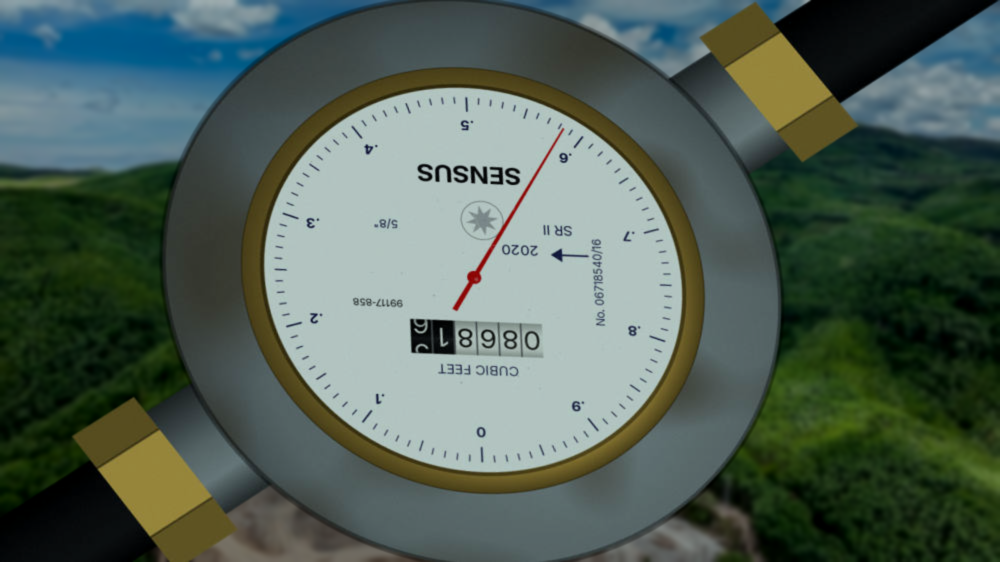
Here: 86815.58 ft³
